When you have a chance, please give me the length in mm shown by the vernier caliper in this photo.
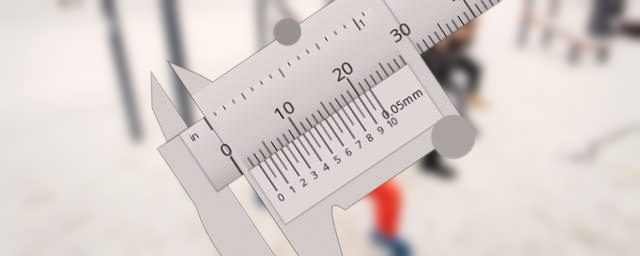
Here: 2.8 mm
